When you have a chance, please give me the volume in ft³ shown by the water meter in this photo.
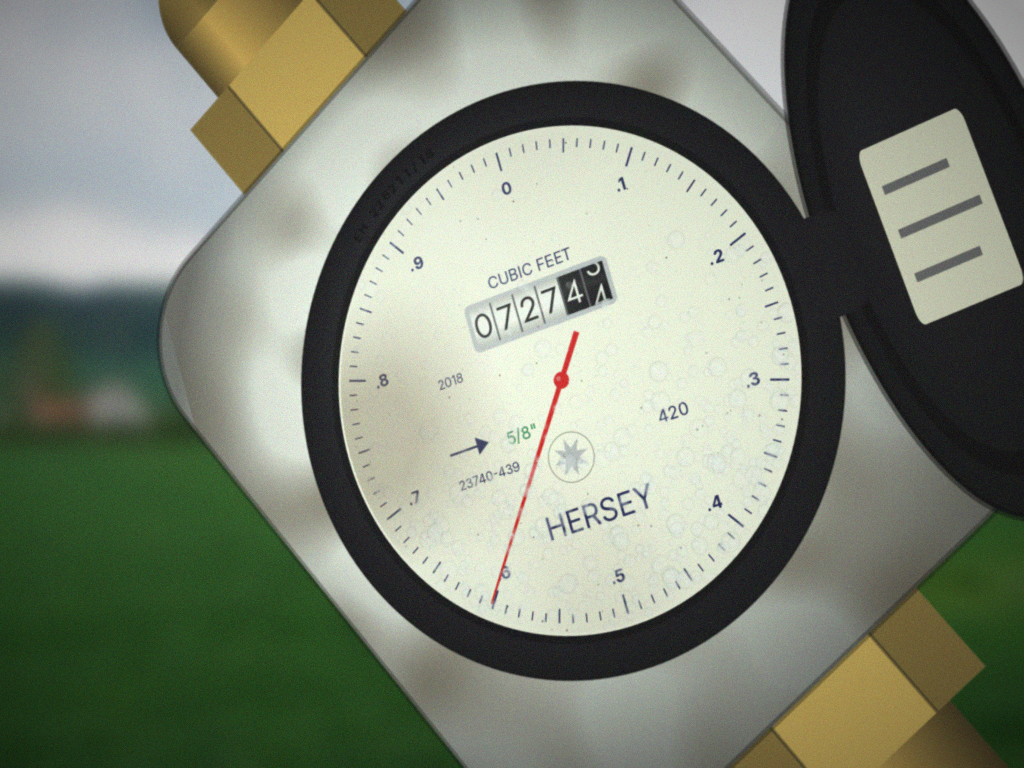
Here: 72743.60 ft³
